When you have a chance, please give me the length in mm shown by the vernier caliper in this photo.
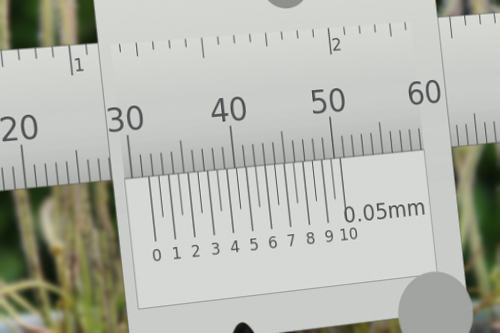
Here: 31.6 mm
